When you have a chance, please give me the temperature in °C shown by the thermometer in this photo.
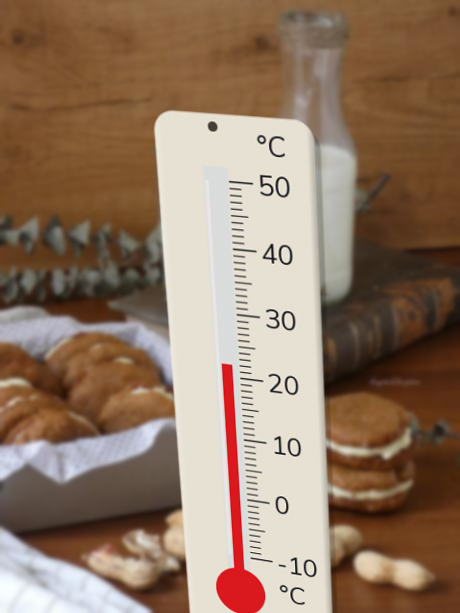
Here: 22 °C
